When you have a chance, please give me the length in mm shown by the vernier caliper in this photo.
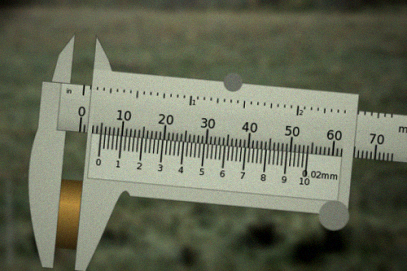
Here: 5.0 mm
